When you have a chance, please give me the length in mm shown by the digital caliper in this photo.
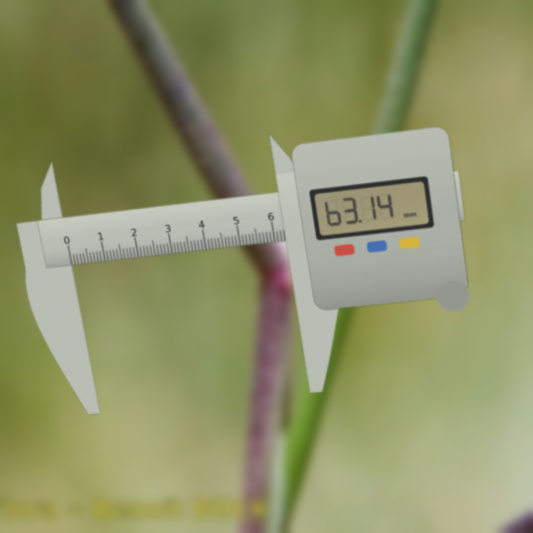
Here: 63.14 mm
